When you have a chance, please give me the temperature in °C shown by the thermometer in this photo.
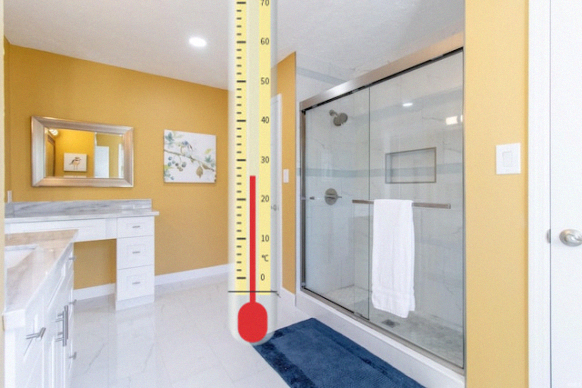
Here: 26 °C
